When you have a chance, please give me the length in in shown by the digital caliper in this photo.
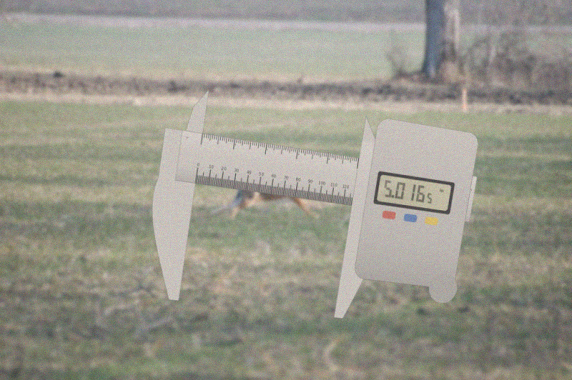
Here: 5.0165 in
